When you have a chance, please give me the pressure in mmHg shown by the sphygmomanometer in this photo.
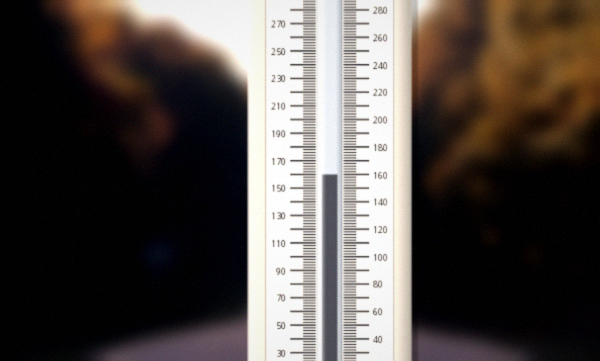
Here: 160 mmHg
